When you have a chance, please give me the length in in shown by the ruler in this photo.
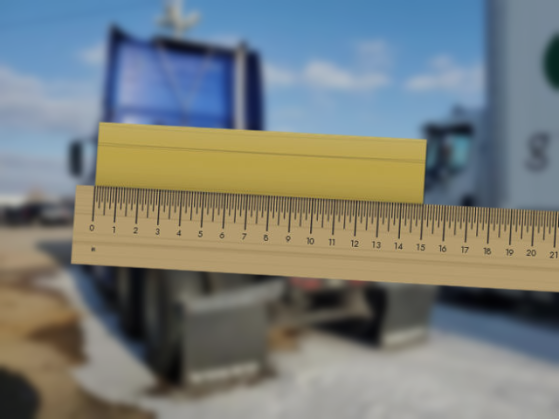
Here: 15 in
